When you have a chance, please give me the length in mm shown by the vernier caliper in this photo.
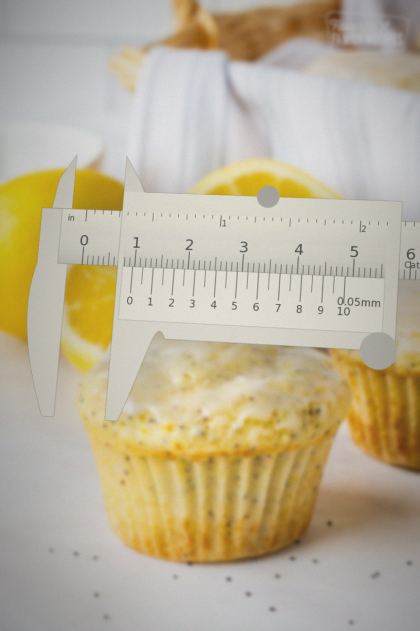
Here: 9.6 mm
